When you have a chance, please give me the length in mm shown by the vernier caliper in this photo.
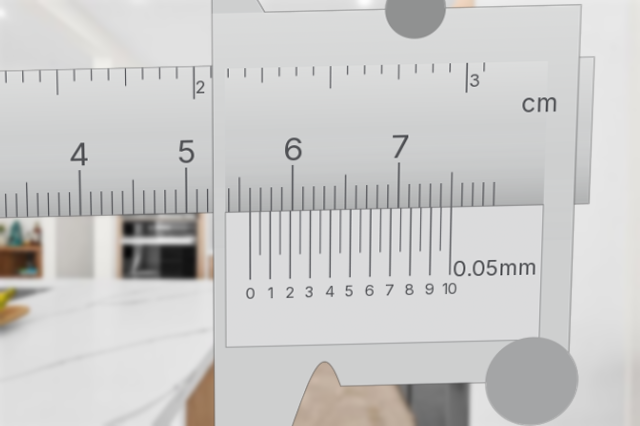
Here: 56.0 mm
